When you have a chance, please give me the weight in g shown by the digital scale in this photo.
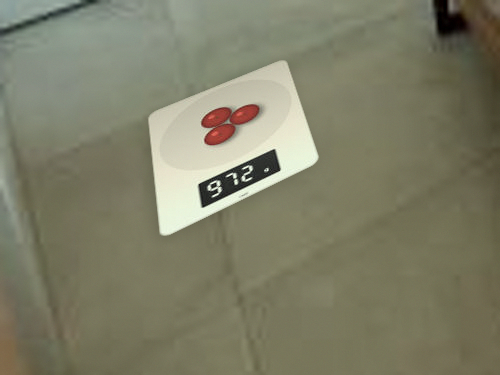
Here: 972 g
